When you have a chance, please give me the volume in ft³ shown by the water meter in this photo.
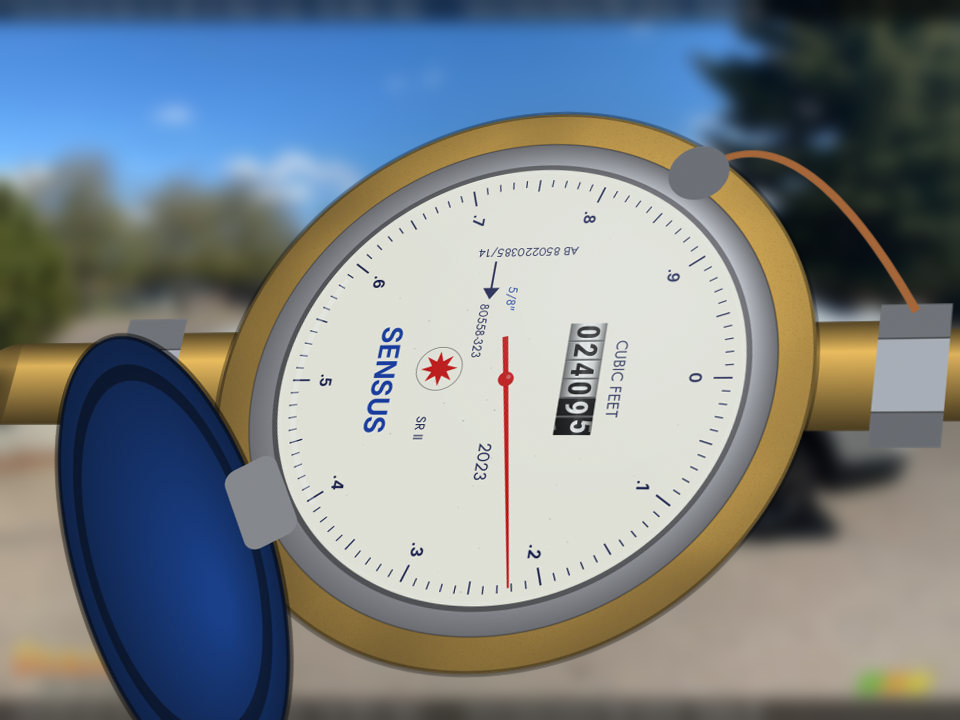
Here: 24095.22 ft³
